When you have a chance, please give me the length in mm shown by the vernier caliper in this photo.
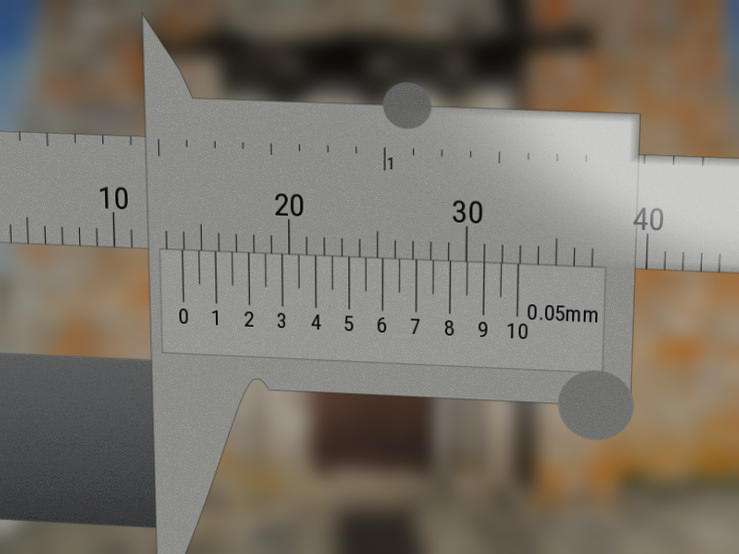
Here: 13.9 mm
